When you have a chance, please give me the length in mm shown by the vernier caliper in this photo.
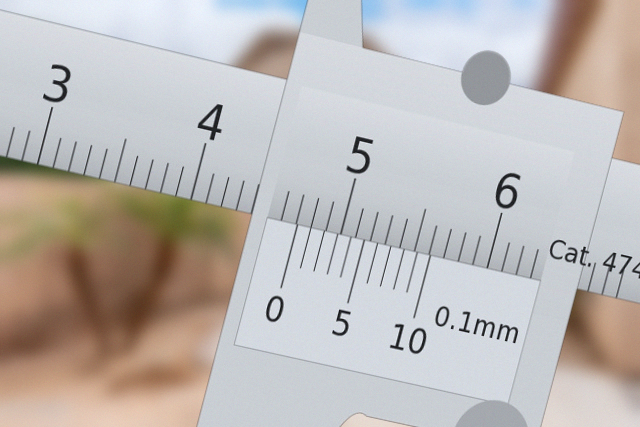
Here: 47.1 mm
